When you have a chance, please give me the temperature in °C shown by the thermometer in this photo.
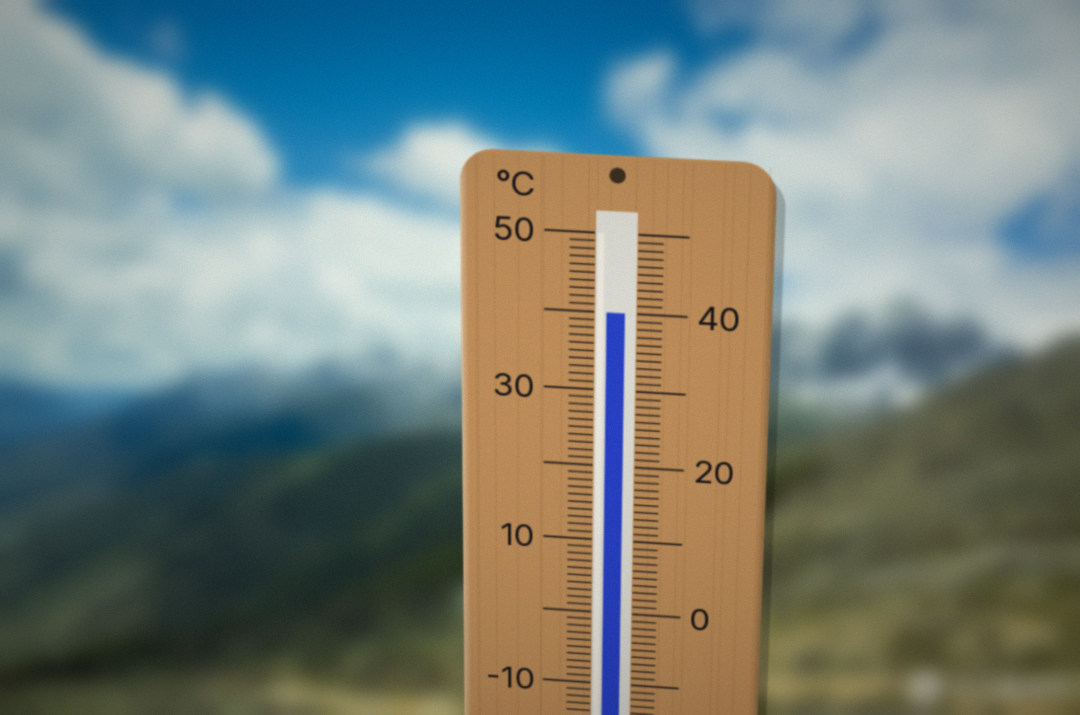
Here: 40 °C
